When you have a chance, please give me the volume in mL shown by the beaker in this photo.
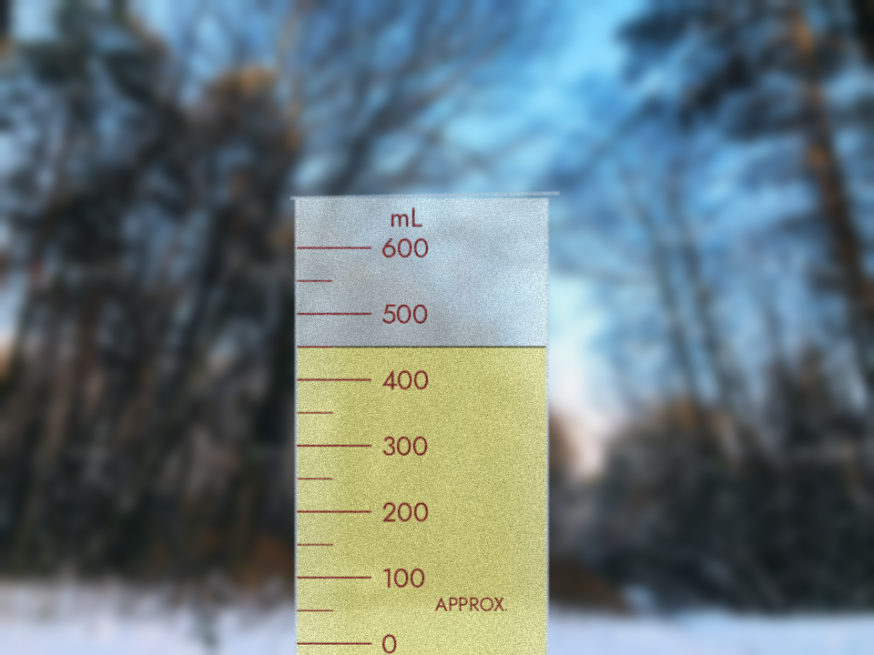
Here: 450 mL
